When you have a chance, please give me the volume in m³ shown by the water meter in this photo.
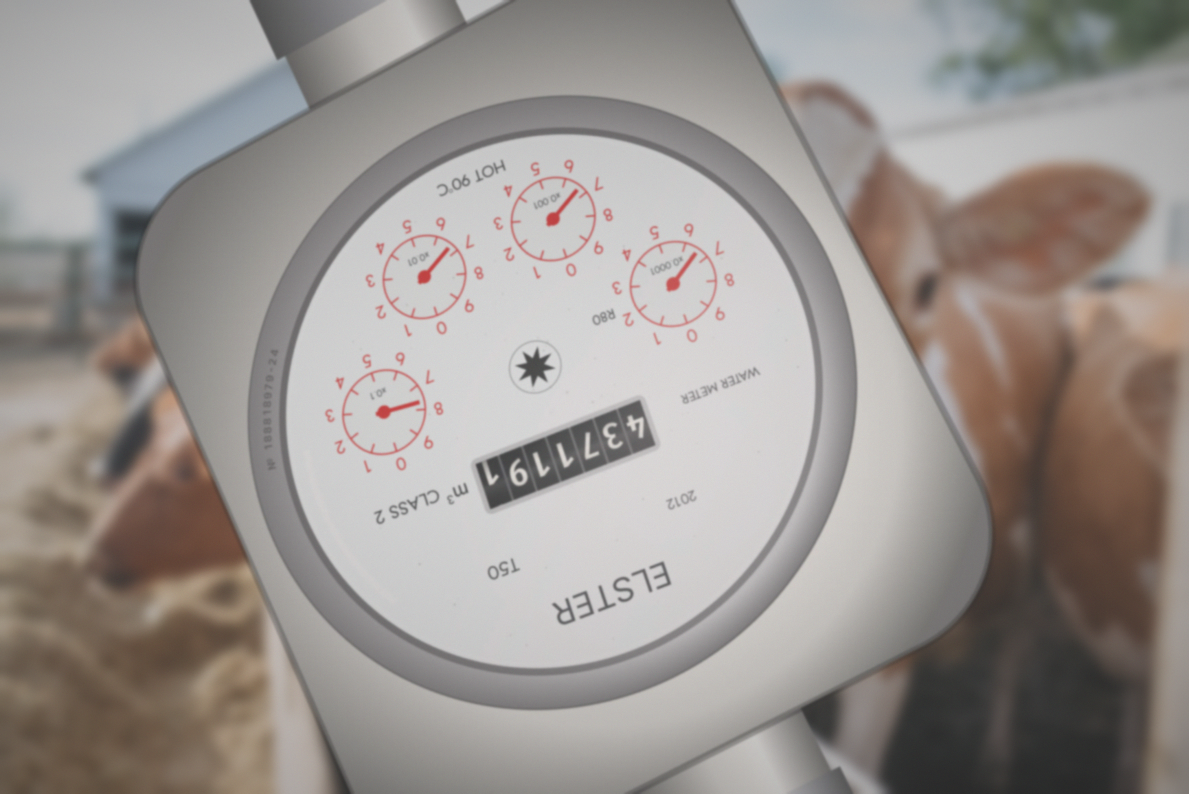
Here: 4371190.7666 m³
